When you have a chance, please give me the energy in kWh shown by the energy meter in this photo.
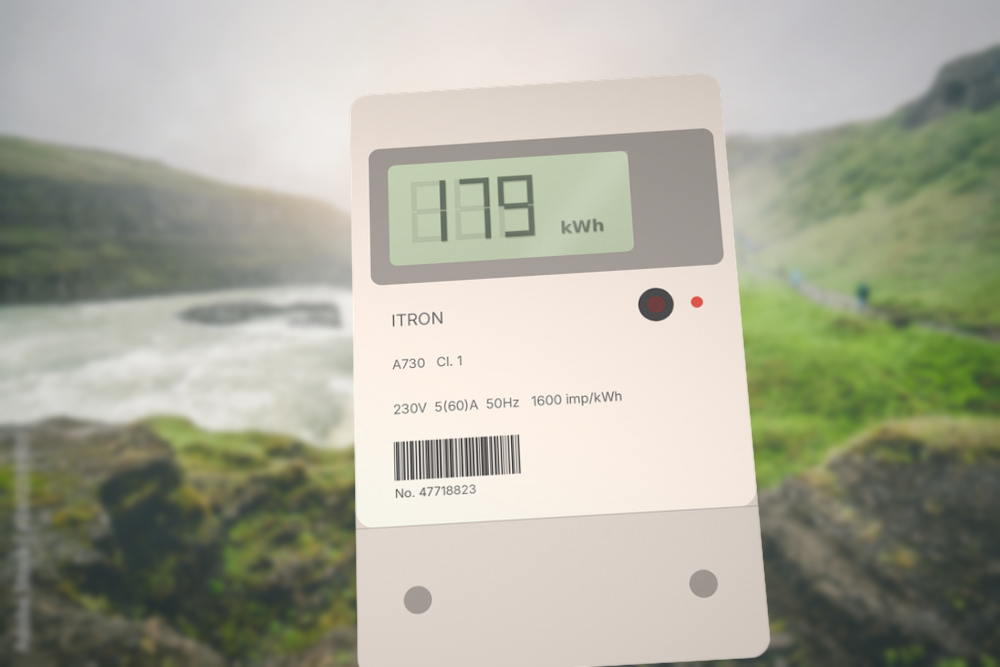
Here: 179 kWh
